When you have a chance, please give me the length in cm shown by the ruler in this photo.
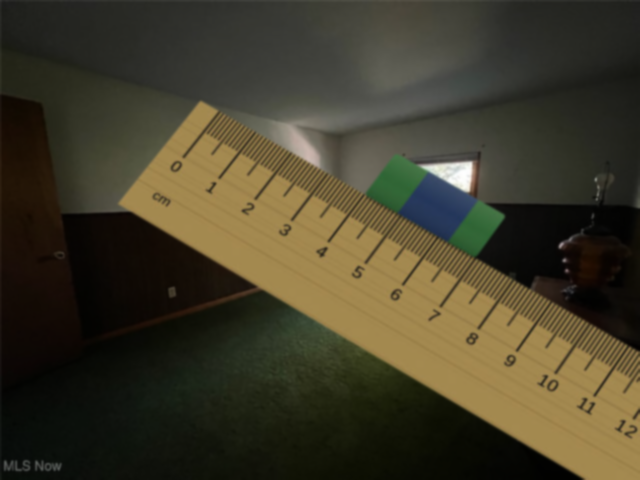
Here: 3 cm
